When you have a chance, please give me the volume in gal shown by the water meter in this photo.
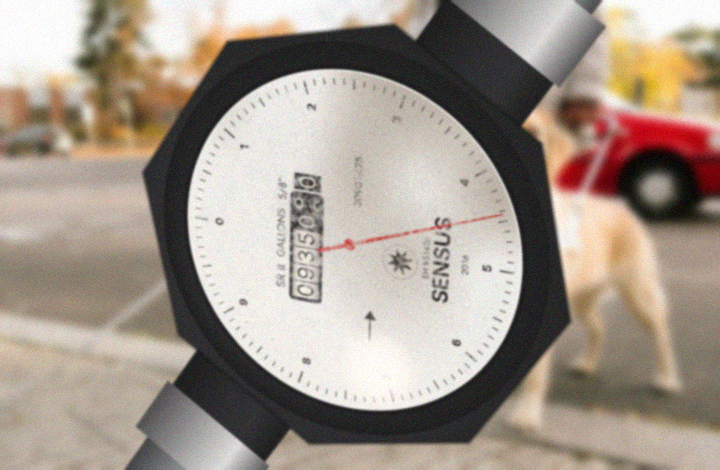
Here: 935084.4 gal
